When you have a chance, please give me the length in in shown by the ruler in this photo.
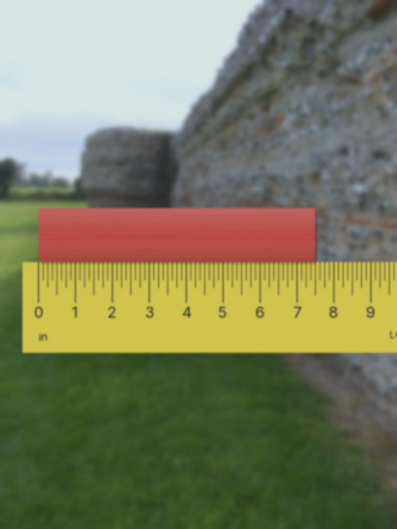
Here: 7.5 in
